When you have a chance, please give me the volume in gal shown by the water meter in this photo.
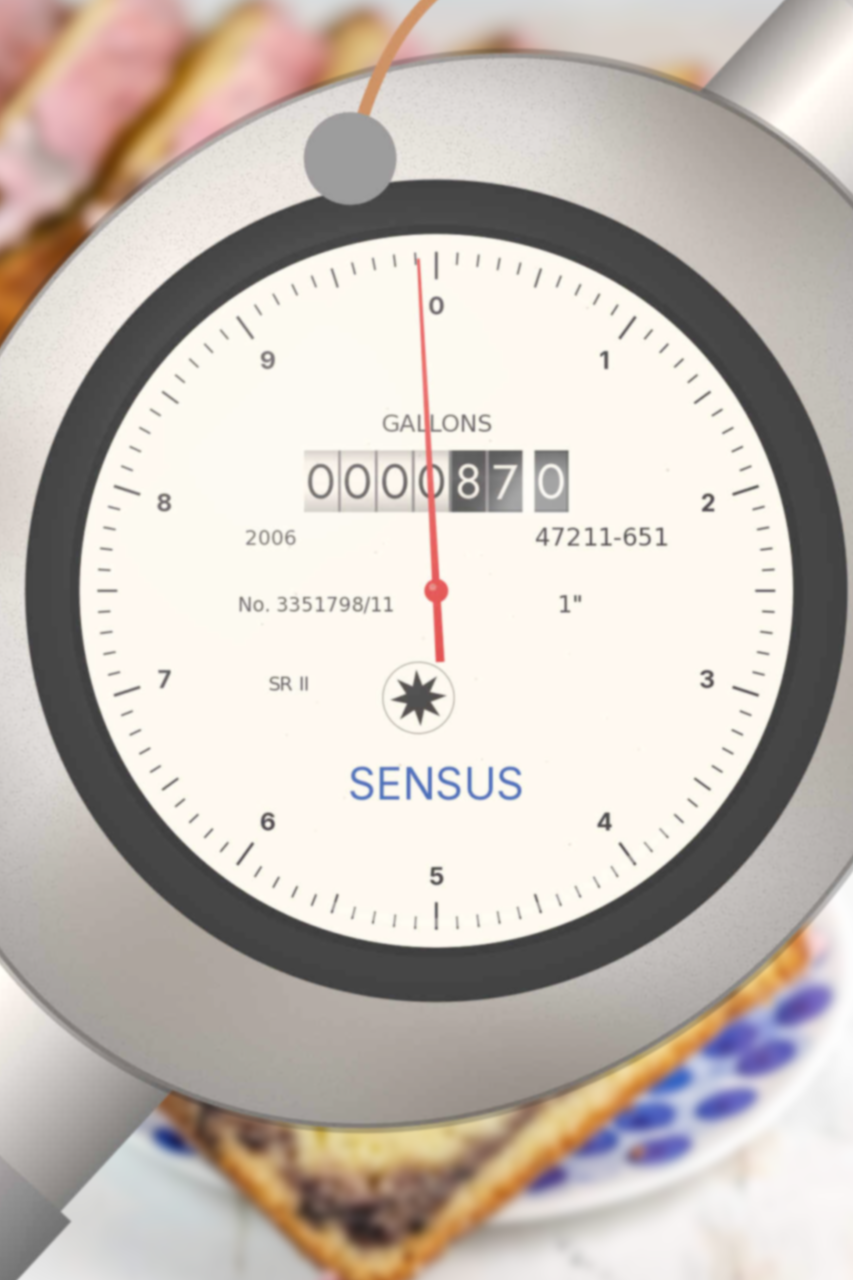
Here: 869.9 gal
